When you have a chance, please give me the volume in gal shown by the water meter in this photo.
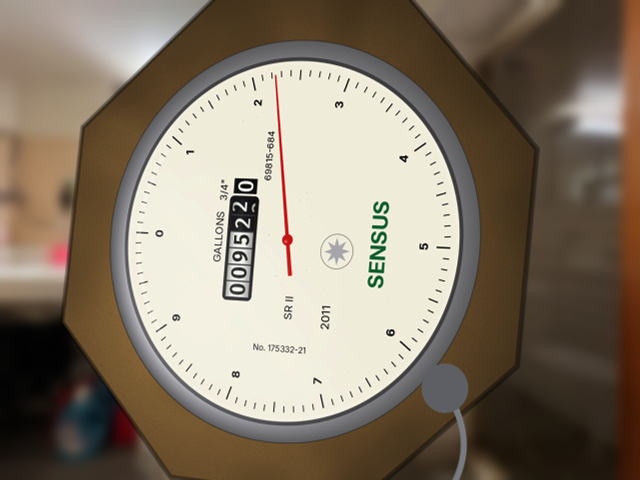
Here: 95222.2 gal
